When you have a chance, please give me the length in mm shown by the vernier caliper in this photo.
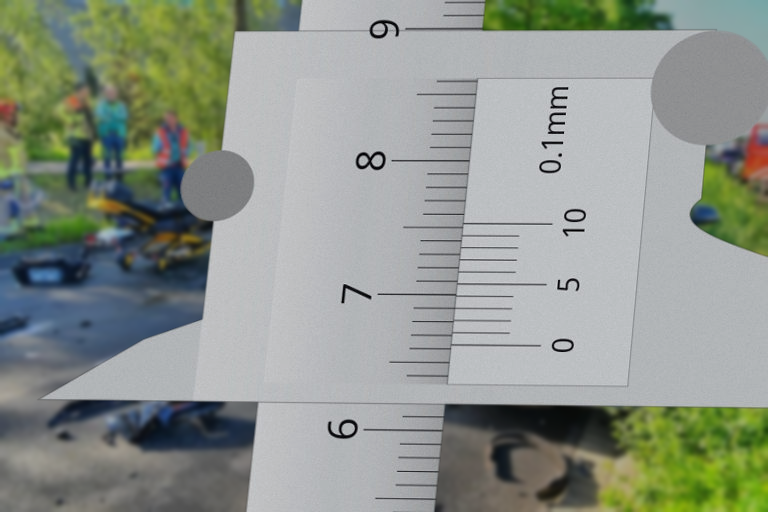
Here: 66.3 mm
